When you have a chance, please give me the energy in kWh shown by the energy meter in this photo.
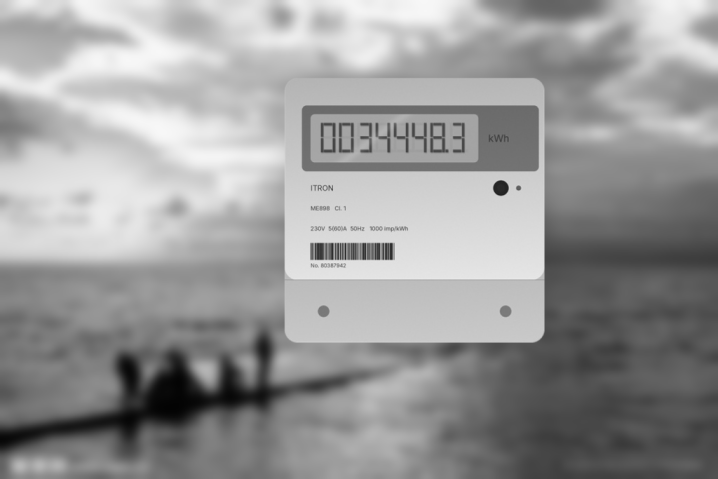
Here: 34448.3 kWh
